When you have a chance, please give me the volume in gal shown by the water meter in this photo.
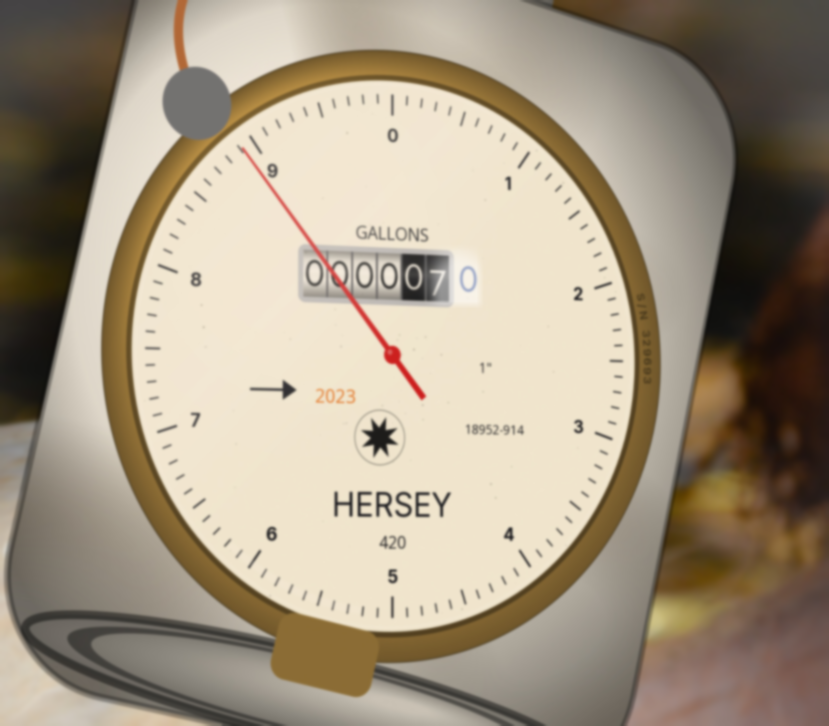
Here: 68.9 gal
